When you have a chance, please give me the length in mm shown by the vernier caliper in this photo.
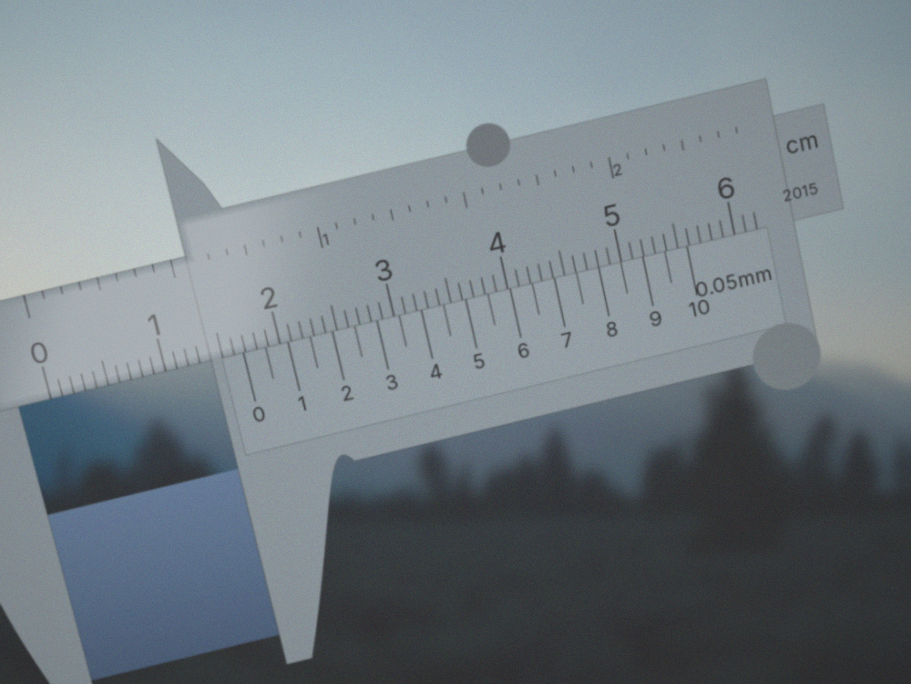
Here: 16.8 mm
